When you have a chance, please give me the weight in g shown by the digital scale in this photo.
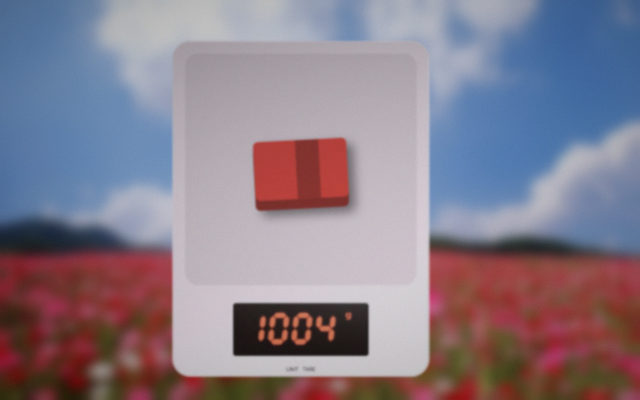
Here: 1004 g
